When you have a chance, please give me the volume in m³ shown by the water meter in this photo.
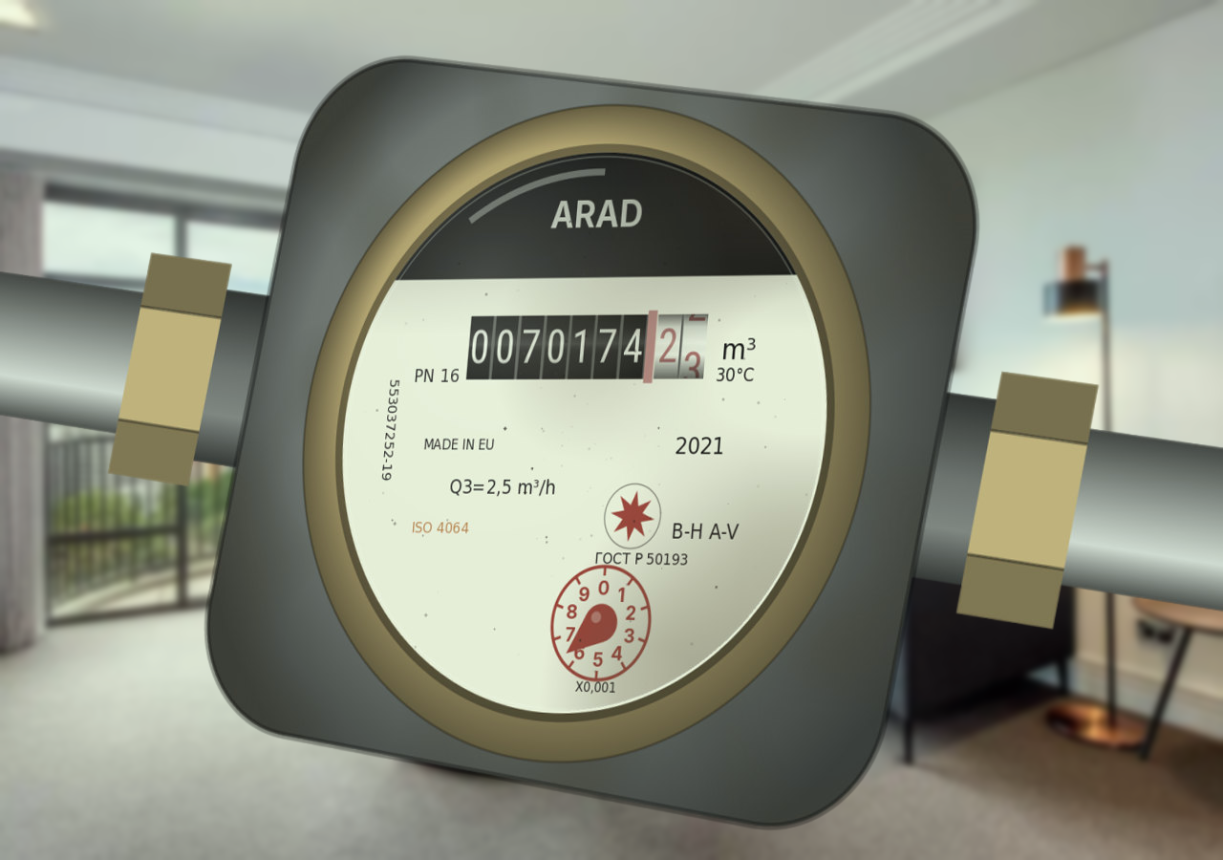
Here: 70174.226 m³
